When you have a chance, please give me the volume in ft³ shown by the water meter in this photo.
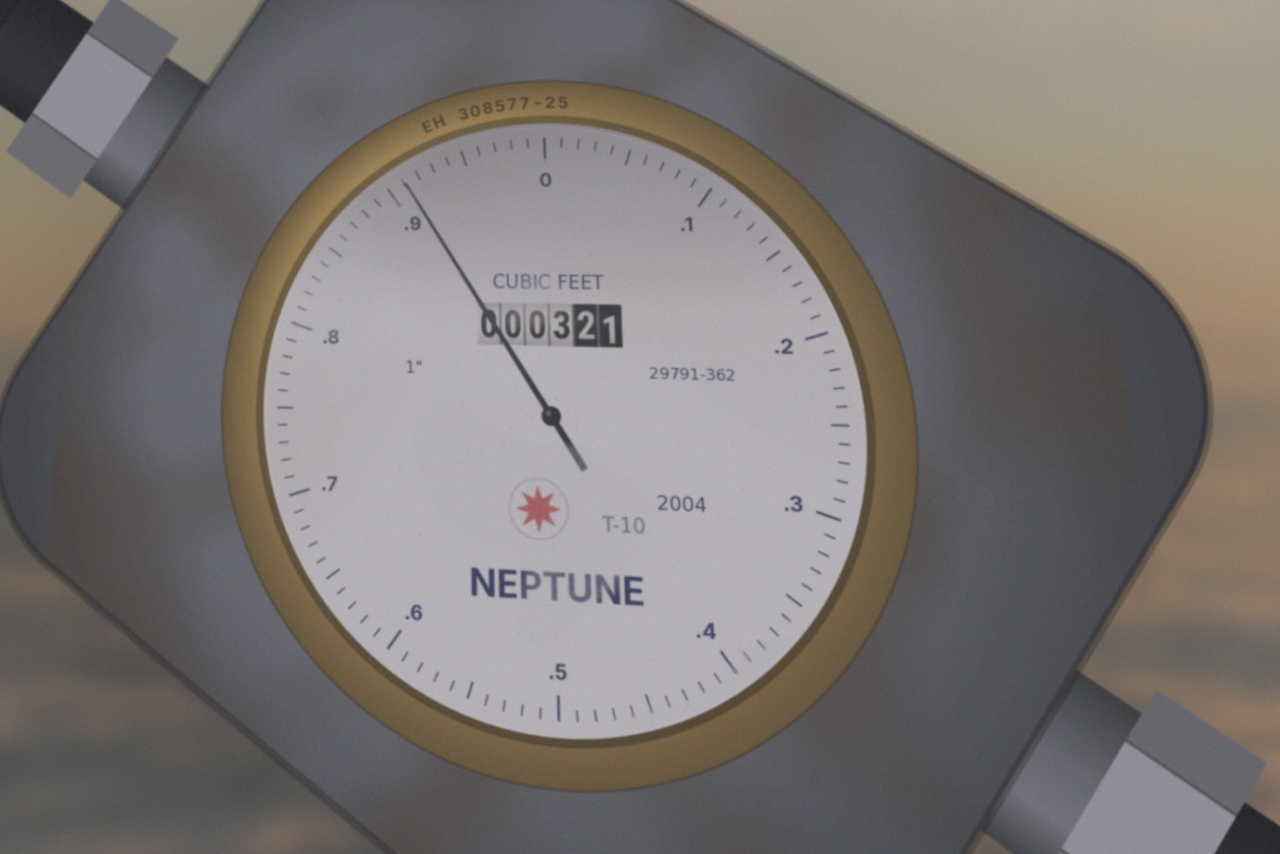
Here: 320.91 ft³
